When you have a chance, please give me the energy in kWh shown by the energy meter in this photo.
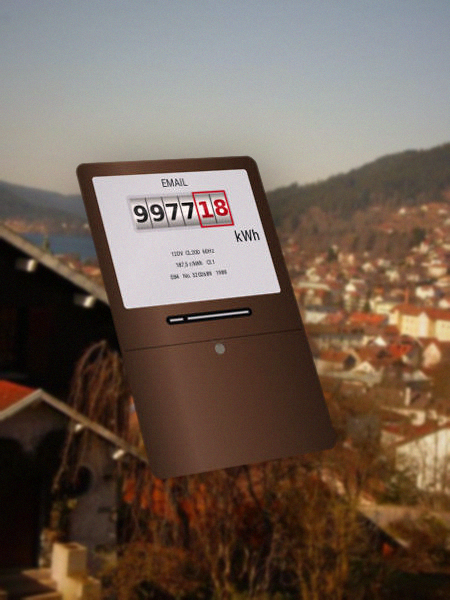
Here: 9977.18 kWh
